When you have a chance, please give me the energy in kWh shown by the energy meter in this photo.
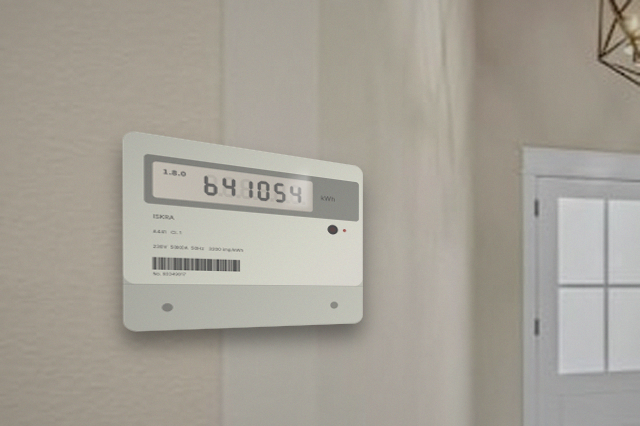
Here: 641054 kWh
